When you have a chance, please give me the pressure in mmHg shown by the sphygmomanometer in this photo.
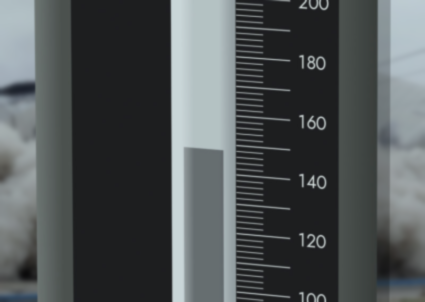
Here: 148 mmHg
